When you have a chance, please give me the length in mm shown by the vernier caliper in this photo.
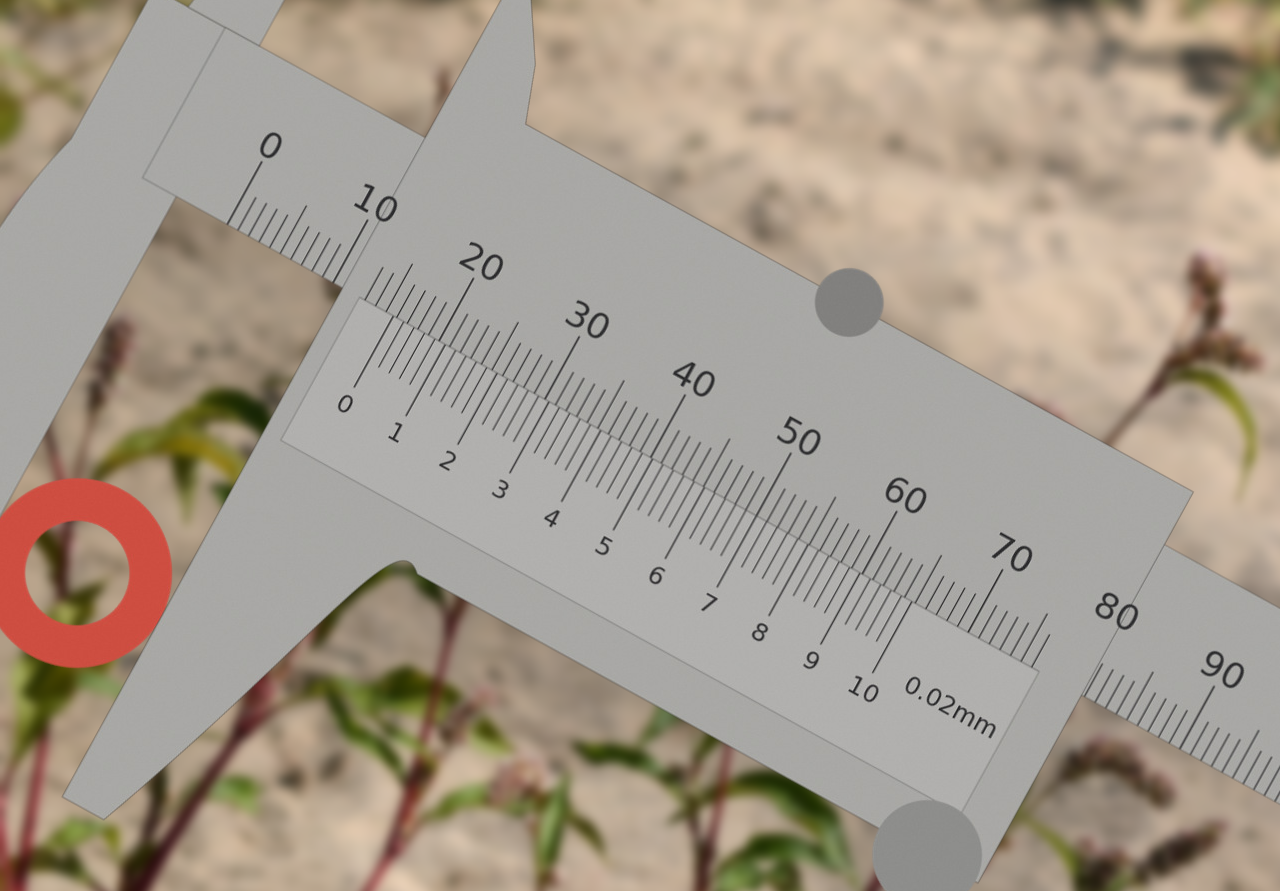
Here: 15.7 mm
